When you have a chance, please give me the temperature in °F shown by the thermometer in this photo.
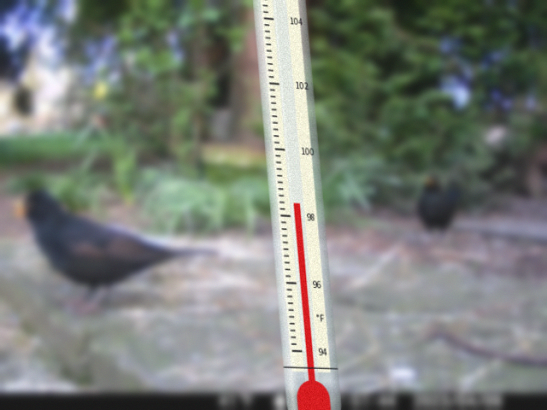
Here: 98.4 °F
